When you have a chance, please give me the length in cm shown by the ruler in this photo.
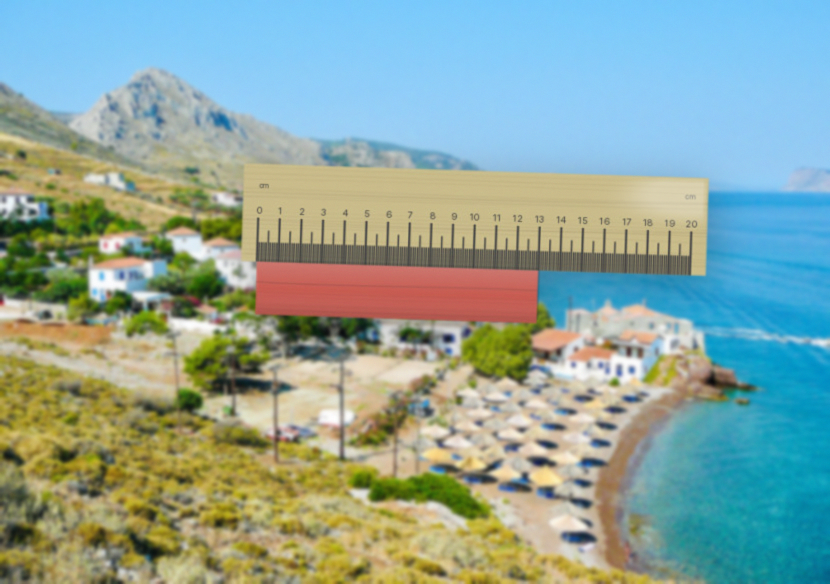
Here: 13 cm
